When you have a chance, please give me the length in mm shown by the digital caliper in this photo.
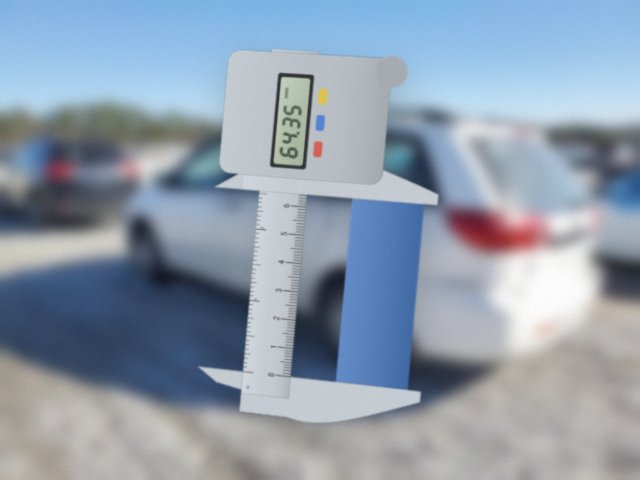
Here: 64.35 mm
